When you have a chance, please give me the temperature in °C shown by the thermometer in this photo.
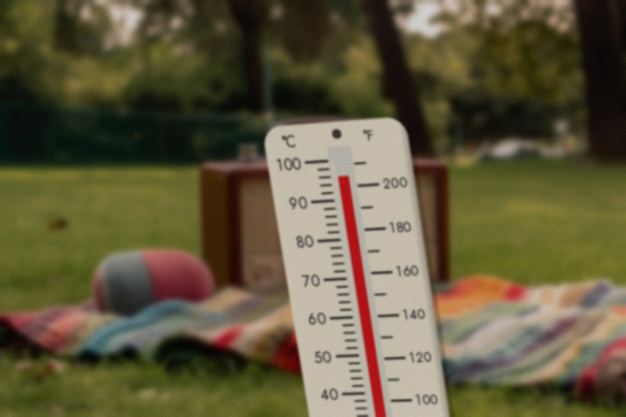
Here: 96 °C
